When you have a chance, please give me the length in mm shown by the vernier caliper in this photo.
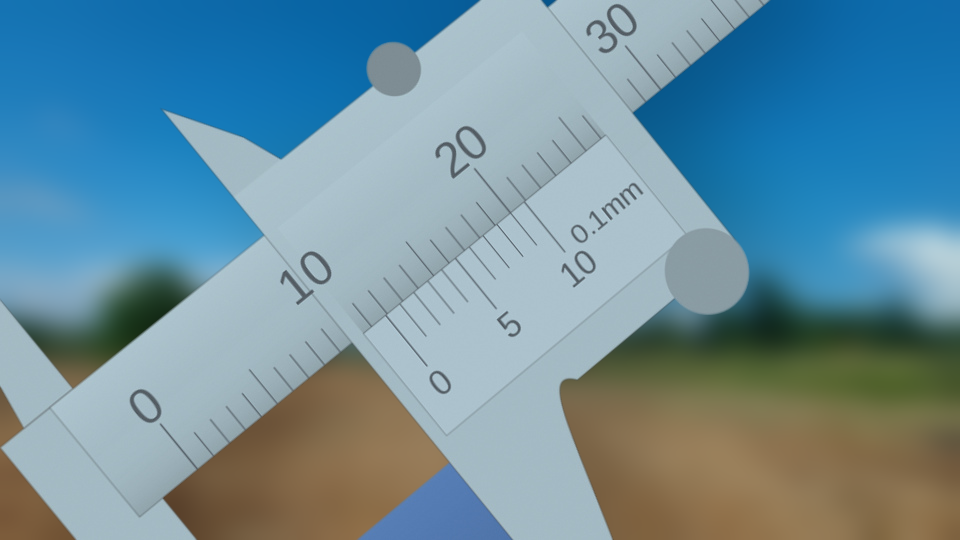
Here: 11.9 mm
